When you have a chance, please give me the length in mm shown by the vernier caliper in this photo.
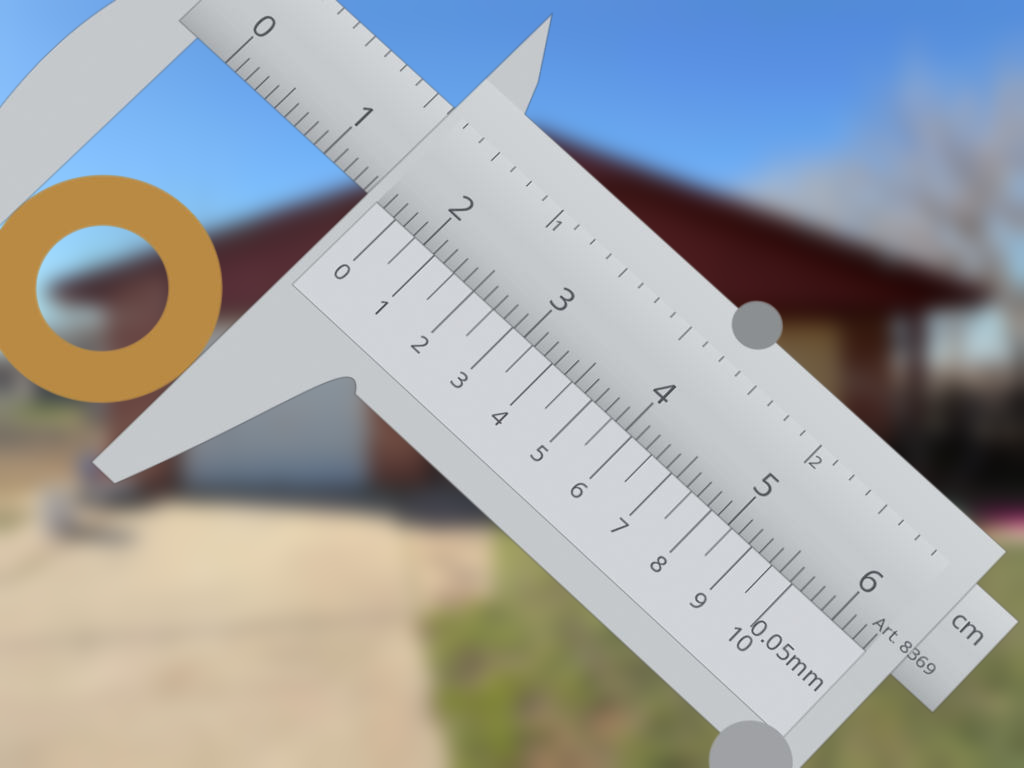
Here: 17.2 mm
